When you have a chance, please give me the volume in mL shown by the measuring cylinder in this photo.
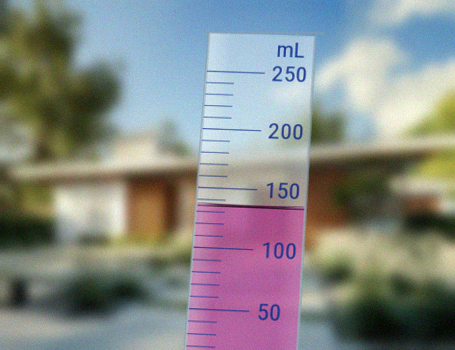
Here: 135 mL
